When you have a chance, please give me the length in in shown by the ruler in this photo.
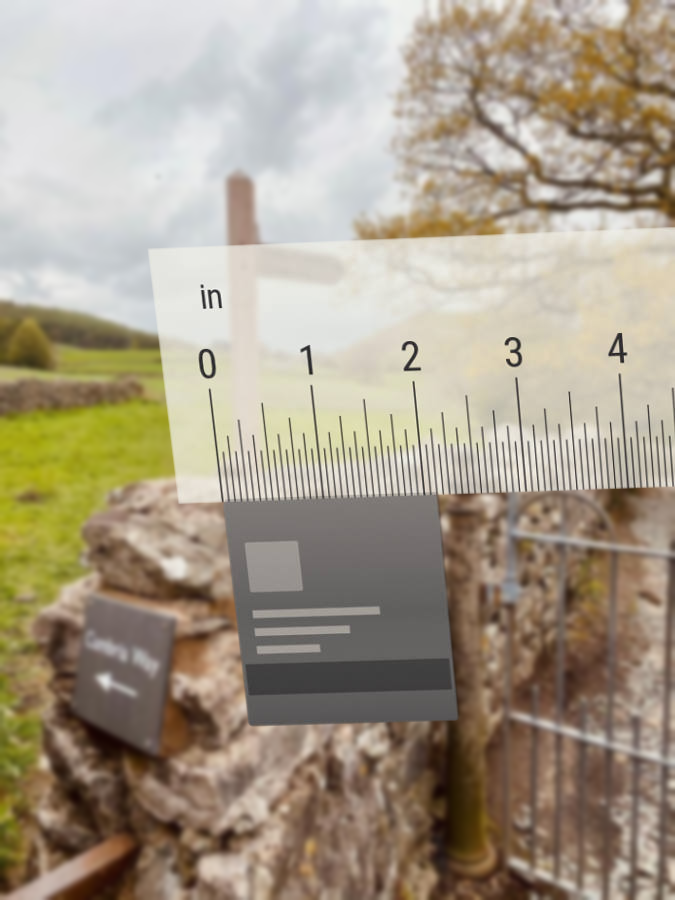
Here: 2.125 in
